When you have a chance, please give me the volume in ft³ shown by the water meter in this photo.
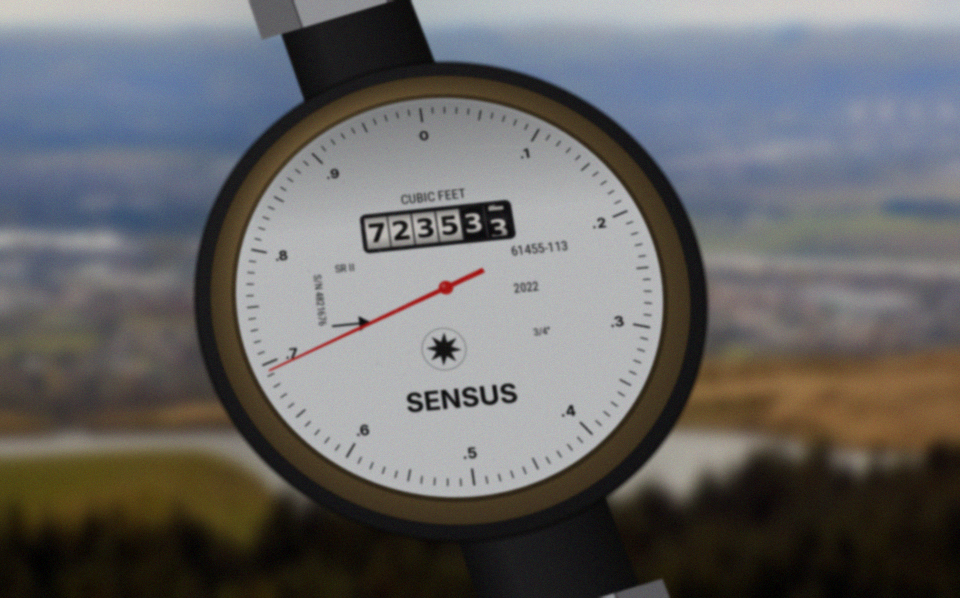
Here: 723532.69 ft³
